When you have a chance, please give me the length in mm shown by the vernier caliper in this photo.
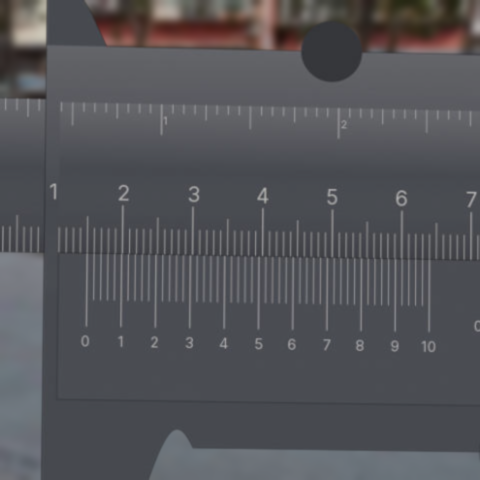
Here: 15.0 mm
